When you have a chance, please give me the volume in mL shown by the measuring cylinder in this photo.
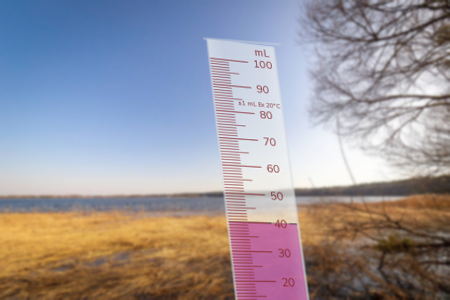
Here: 40 mL
